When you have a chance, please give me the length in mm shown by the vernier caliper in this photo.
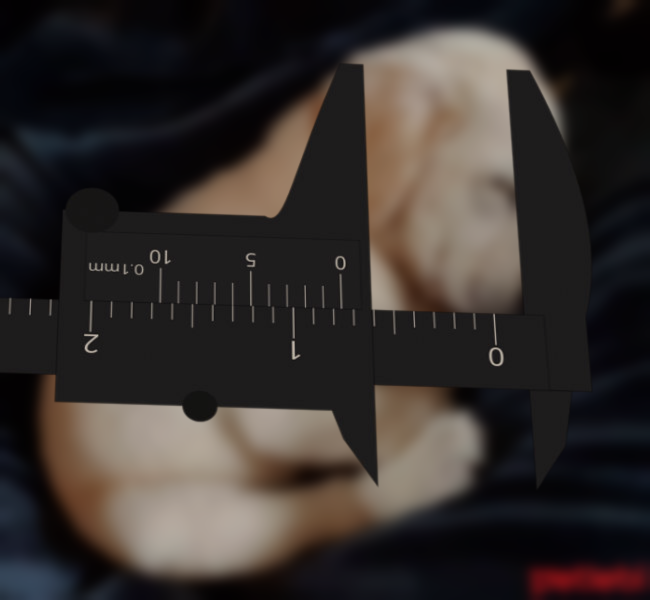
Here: 7.6 mm
